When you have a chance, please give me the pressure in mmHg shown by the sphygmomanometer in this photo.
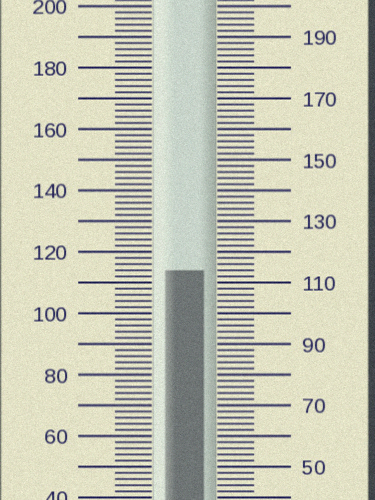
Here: 114 mmHg
